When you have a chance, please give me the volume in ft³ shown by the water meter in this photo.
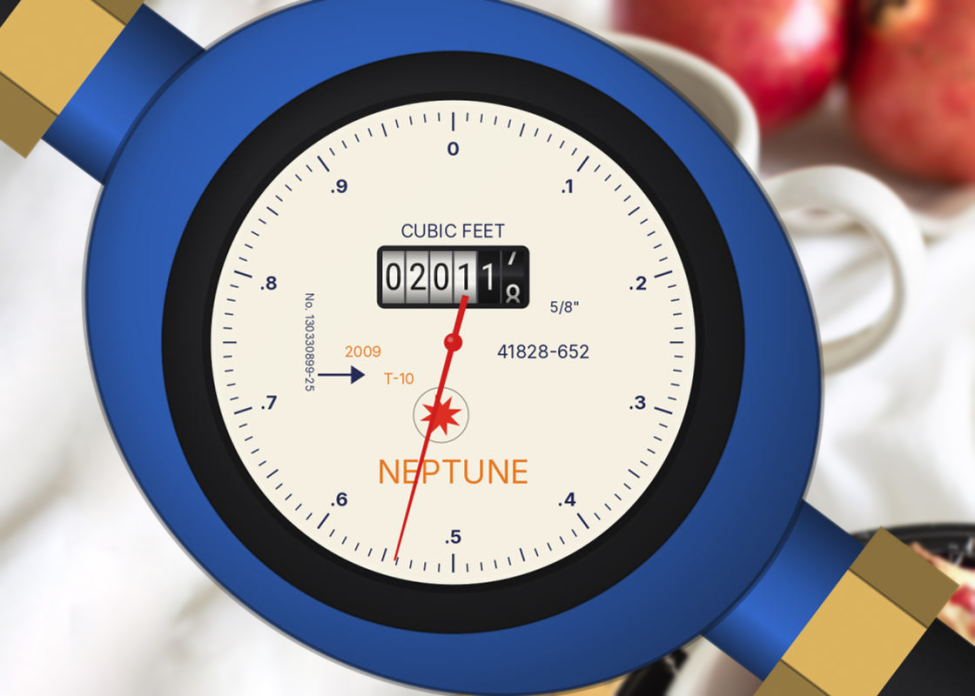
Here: 20117.54 ft³
